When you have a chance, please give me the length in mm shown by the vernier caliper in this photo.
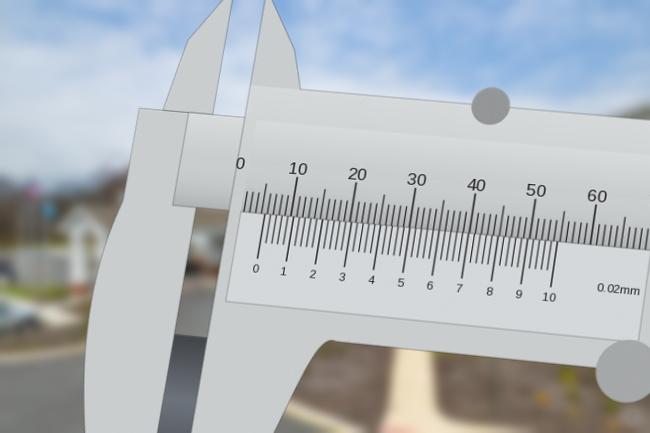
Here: 5.6 mm
